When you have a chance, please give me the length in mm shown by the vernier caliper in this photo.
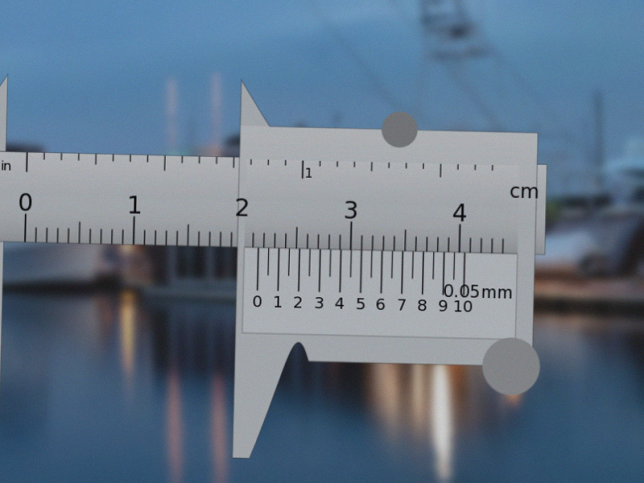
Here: 21.5 mm
